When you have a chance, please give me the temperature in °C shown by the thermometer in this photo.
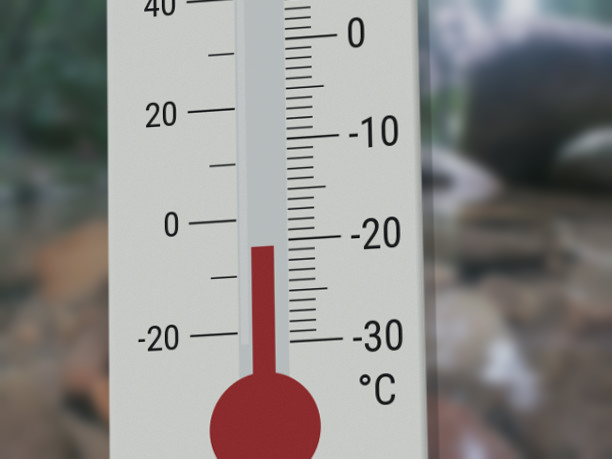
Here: -20.5 °C
